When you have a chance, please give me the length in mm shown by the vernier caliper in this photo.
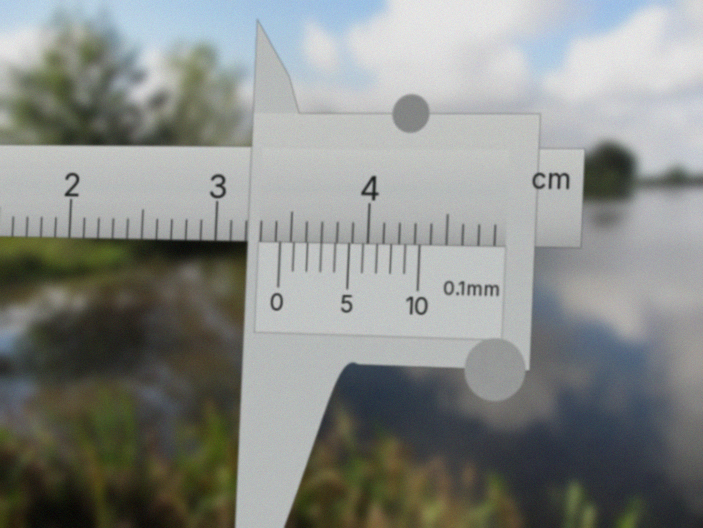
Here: 34.3 mm
